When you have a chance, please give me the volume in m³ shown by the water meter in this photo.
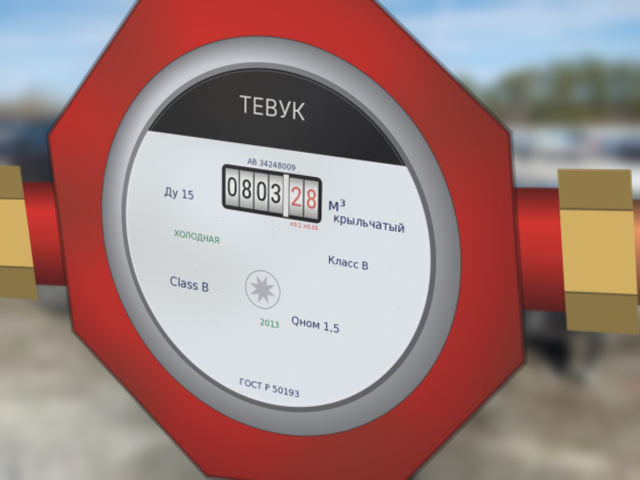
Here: 803.28 m³
